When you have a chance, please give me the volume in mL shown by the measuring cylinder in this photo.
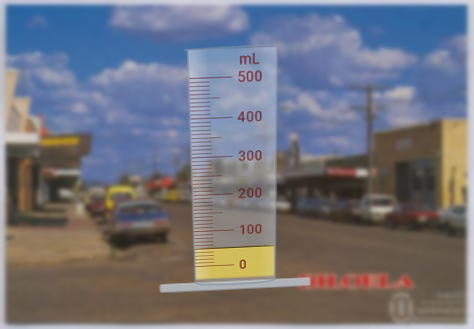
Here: 50 mL
